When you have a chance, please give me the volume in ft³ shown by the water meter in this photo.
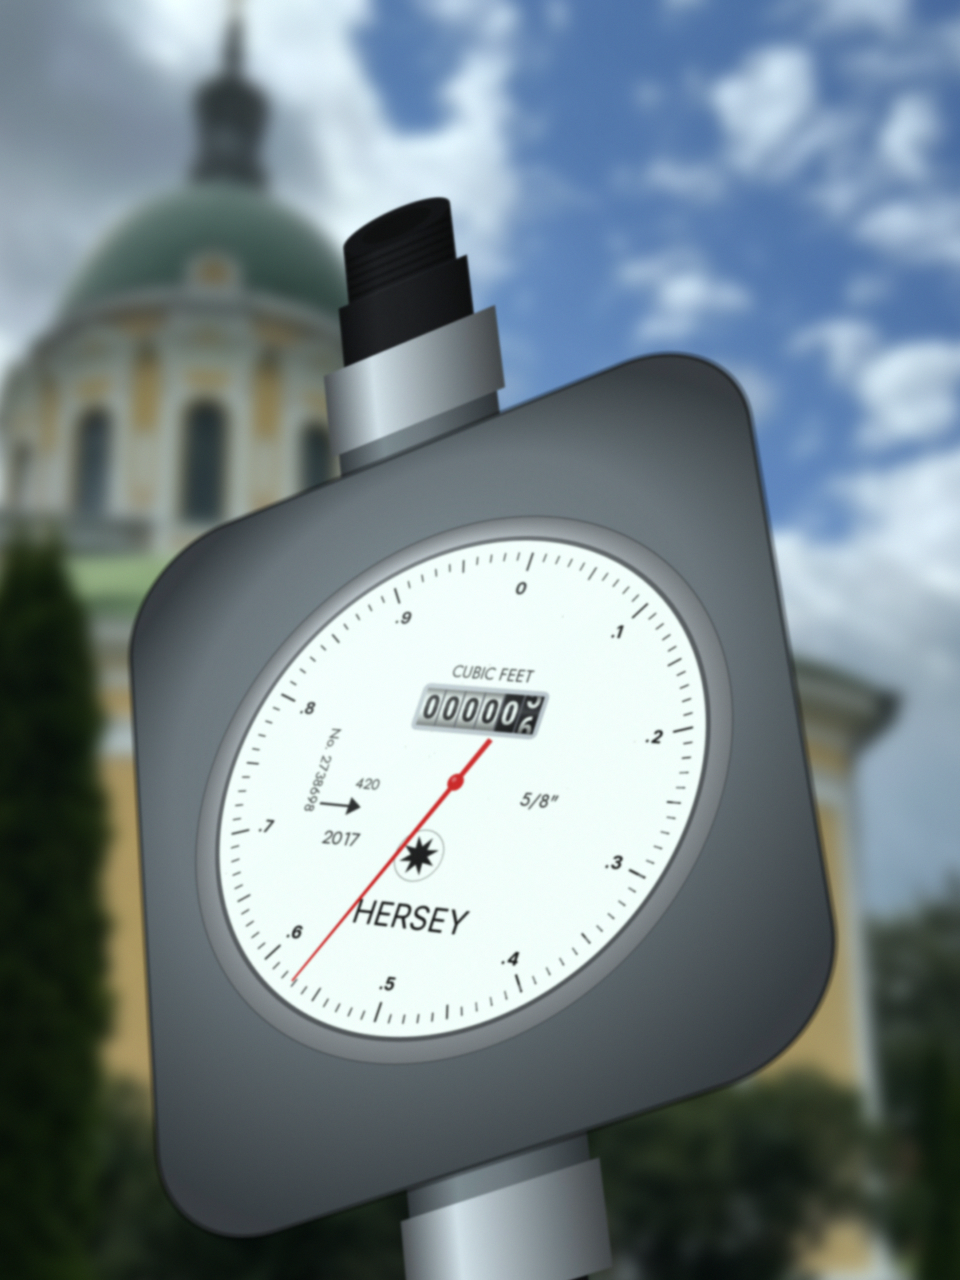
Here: 5.57 ft³
